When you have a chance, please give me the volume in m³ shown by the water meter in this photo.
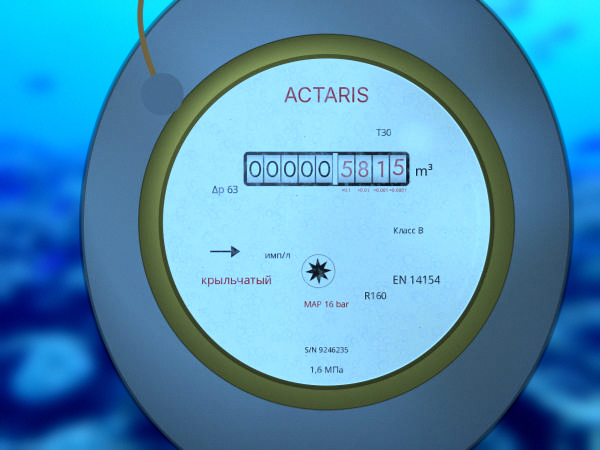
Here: 0.5815 m³
